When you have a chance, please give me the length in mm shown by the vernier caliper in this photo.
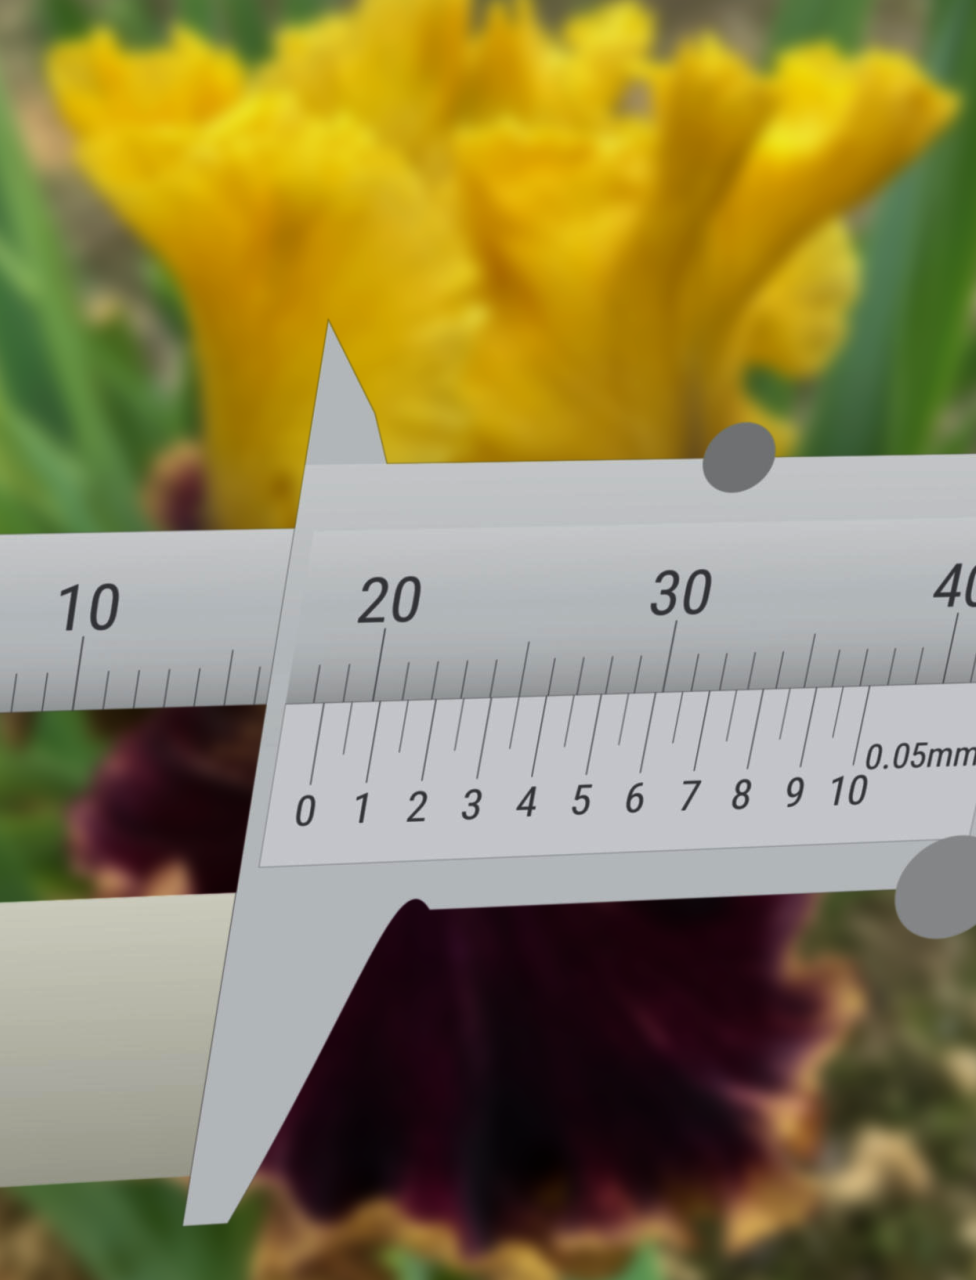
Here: 18.35 mm
